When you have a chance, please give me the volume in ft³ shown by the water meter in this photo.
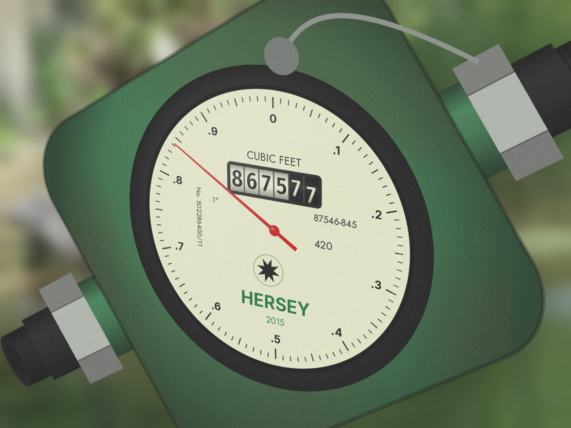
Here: 867576.84 ft³
